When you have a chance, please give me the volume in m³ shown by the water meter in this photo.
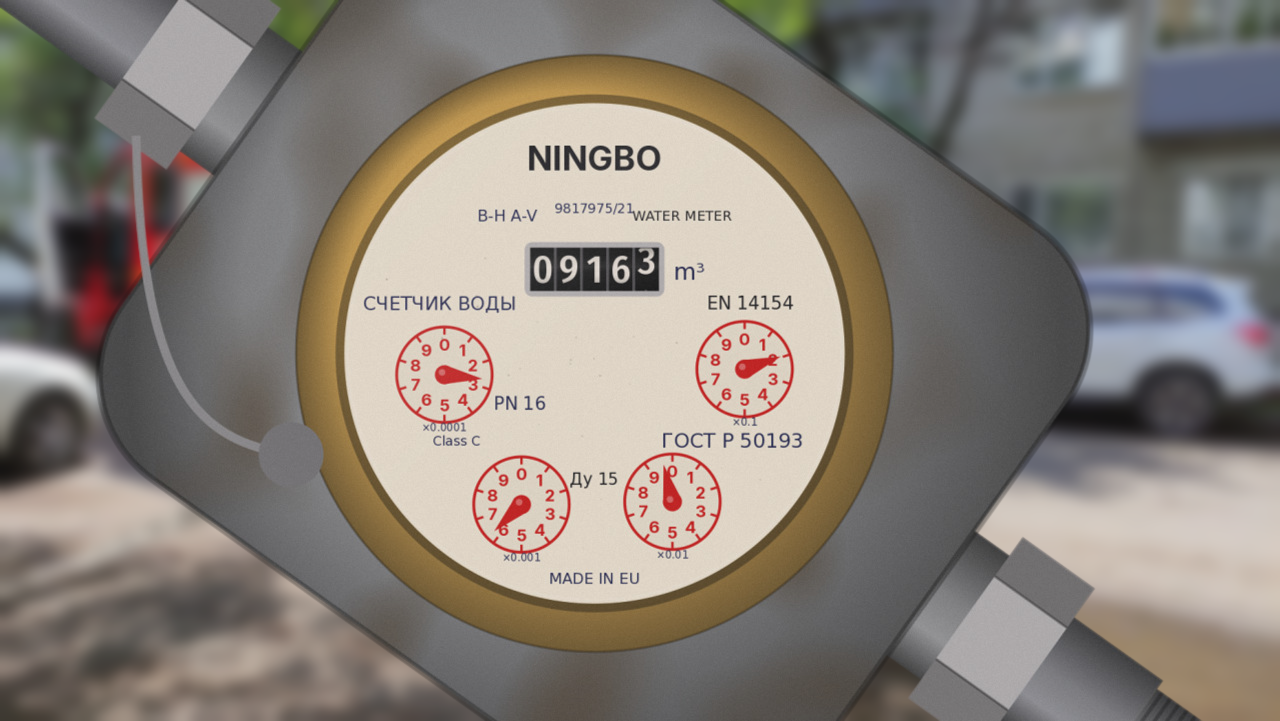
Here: 9163.1962 m³
